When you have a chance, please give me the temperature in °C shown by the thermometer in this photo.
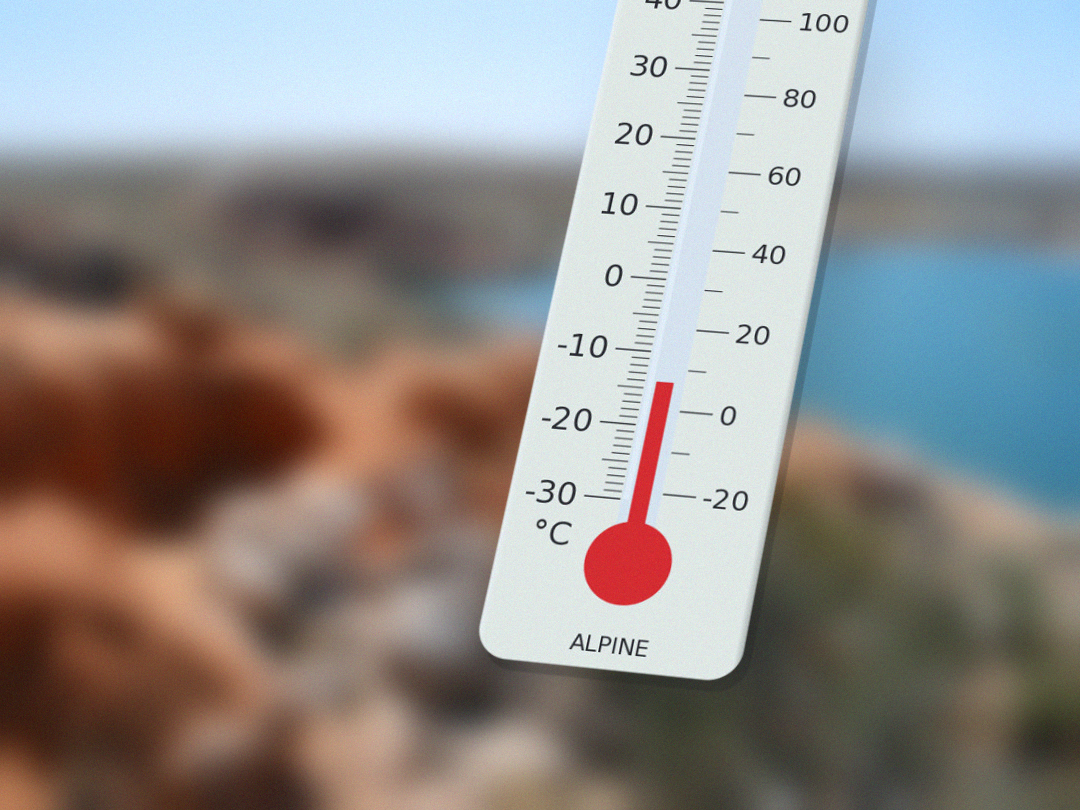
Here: -14 °C
